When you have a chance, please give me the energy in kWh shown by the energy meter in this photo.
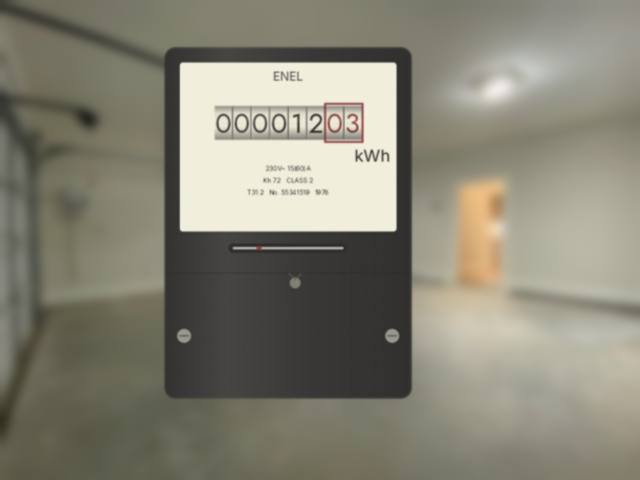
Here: 12.03 kWh
